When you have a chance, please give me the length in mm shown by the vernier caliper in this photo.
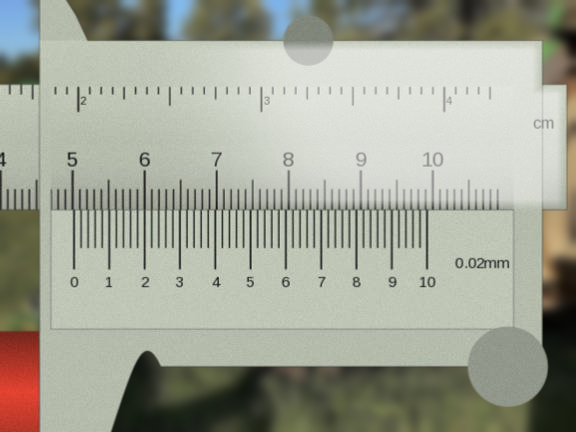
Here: 50.2 mm
